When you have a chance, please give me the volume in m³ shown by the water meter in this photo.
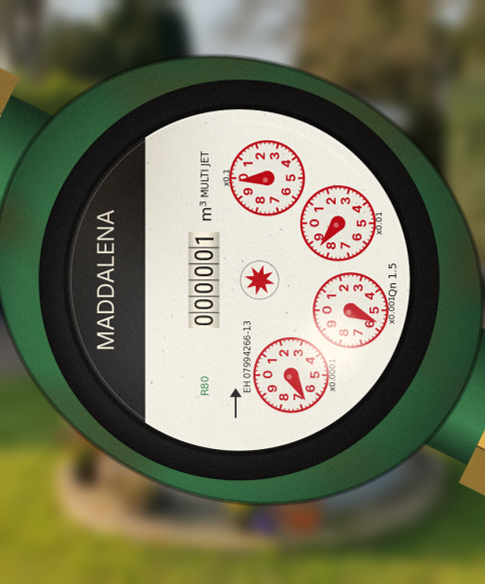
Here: 0.9856 m³
